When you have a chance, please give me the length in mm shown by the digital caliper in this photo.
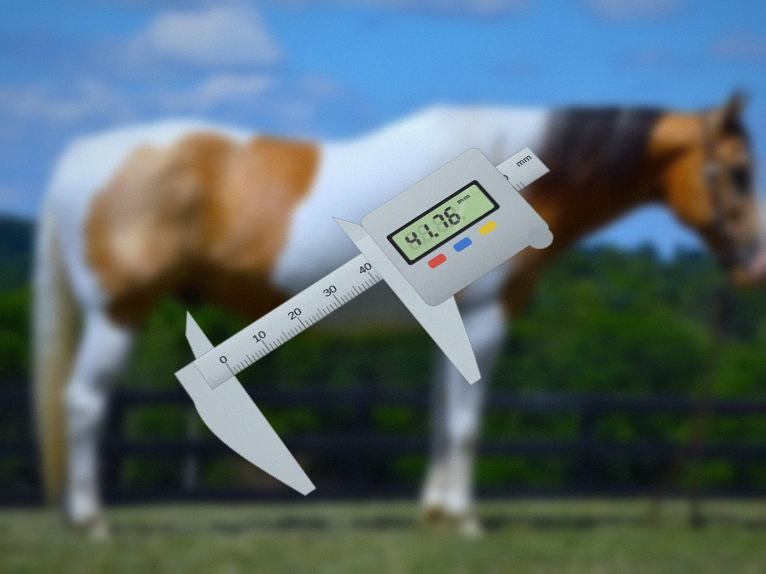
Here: 41.76 mm
